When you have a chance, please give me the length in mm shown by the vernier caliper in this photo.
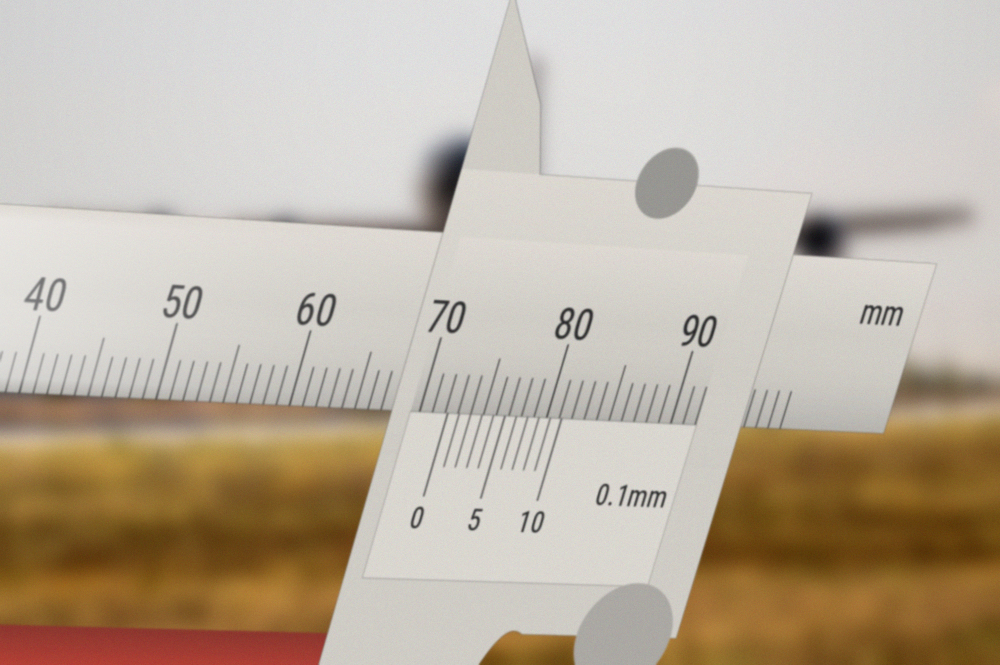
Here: 72.2 mm
